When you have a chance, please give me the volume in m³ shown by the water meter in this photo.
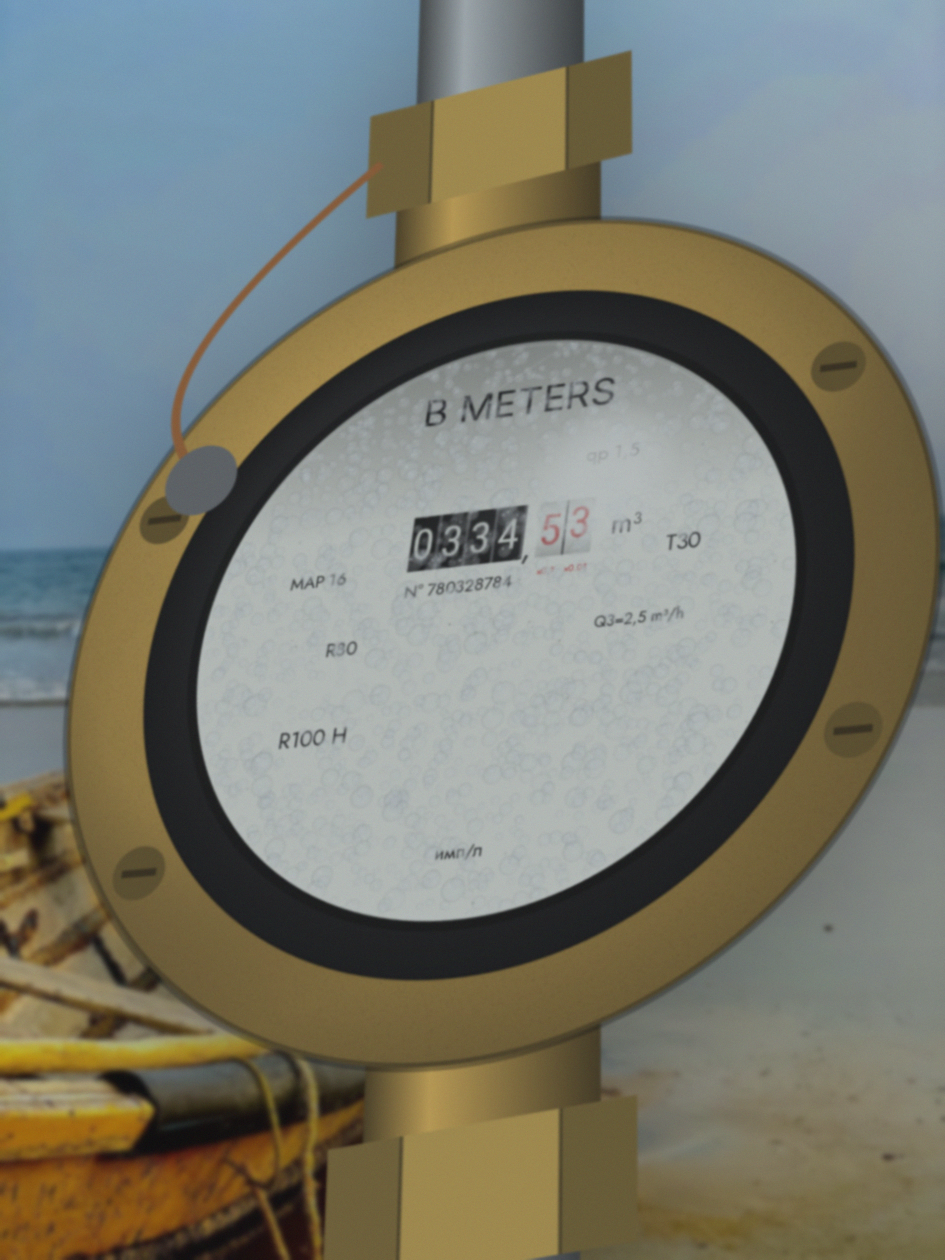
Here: 334.53 m³
